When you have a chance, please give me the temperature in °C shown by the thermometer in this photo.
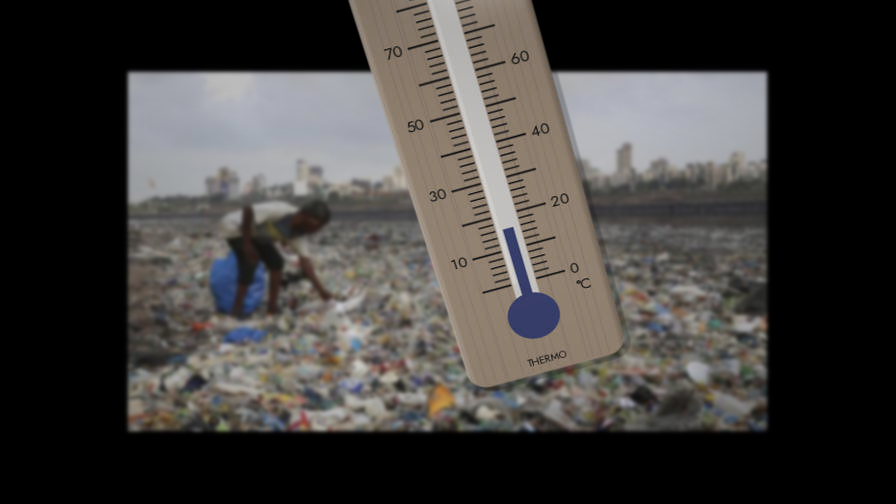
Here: 16 °C
